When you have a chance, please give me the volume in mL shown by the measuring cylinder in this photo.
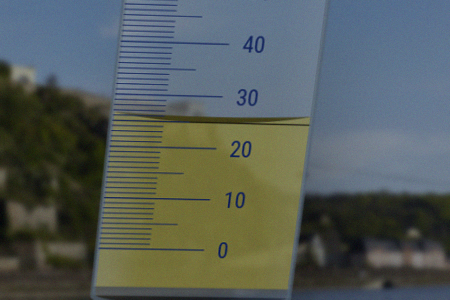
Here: 25 mL
